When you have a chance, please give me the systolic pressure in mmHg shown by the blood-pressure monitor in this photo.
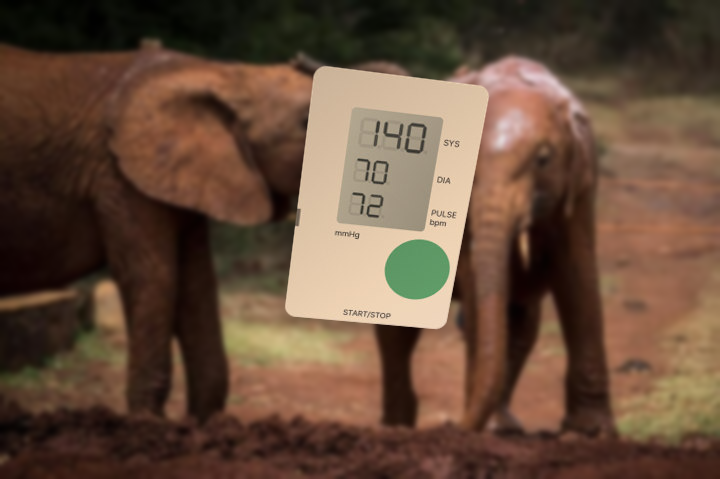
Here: 140 mmHg
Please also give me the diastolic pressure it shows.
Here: 70 mmHg
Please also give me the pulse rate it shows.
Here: 72 bpm
